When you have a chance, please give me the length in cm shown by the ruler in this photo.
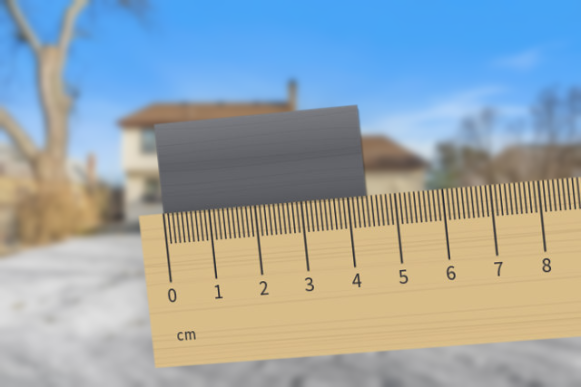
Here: 4.4 cm
